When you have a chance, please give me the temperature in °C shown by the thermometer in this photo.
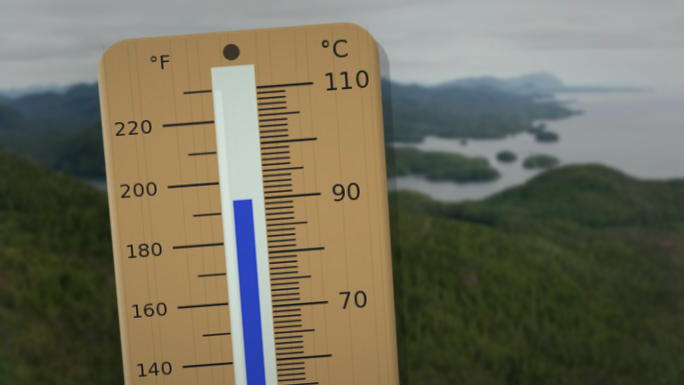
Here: 90 °C
